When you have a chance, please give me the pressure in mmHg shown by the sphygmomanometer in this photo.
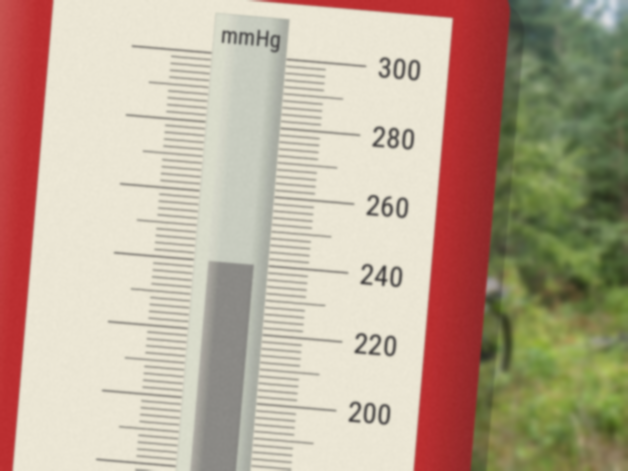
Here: 240 mmHg
